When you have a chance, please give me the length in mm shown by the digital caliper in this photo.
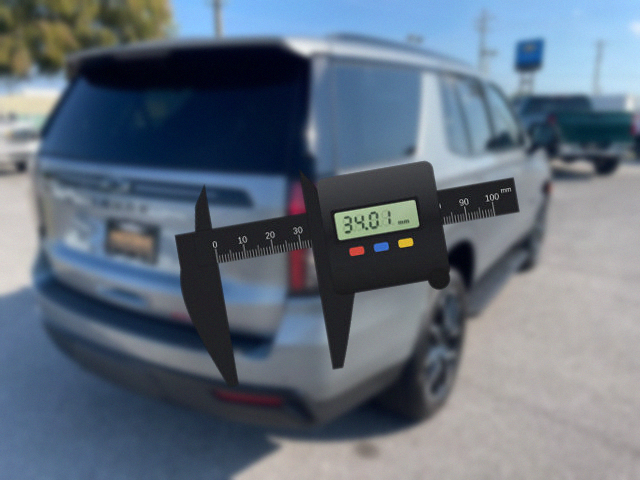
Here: 34.01 mm
